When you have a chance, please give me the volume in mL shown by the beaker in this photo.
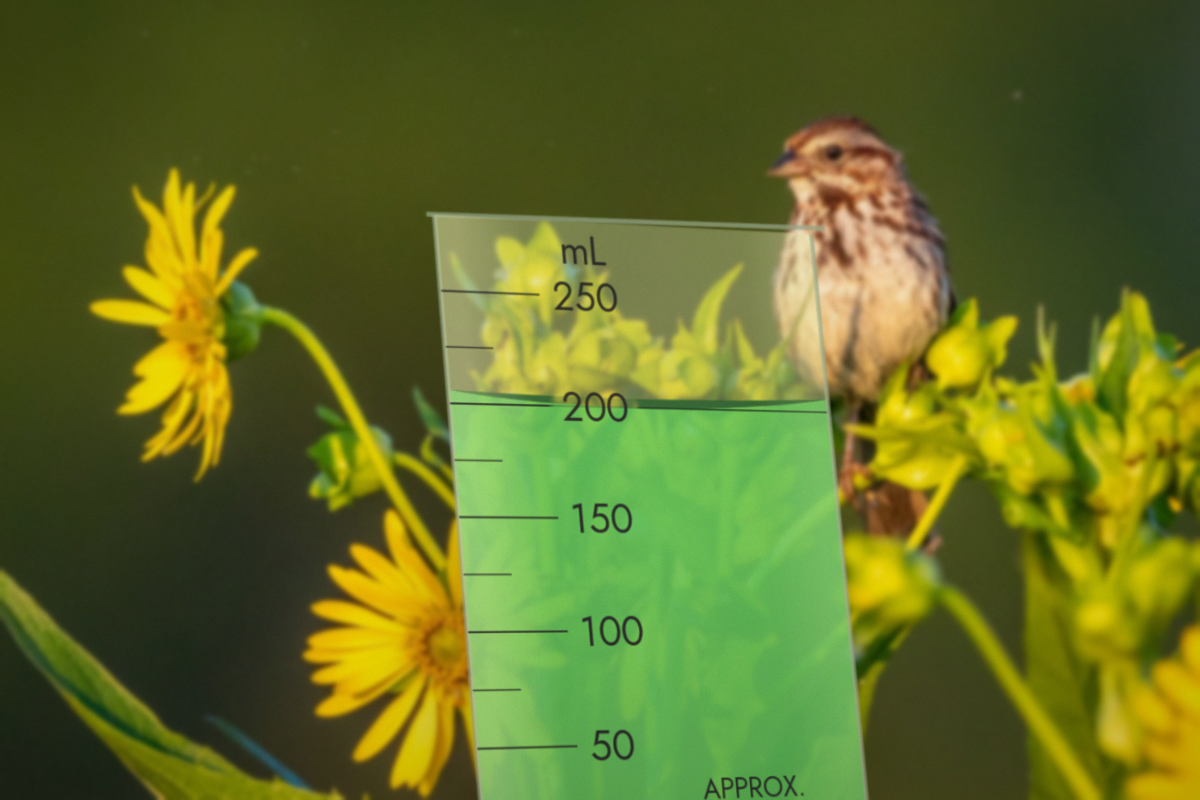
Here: 200 mL
